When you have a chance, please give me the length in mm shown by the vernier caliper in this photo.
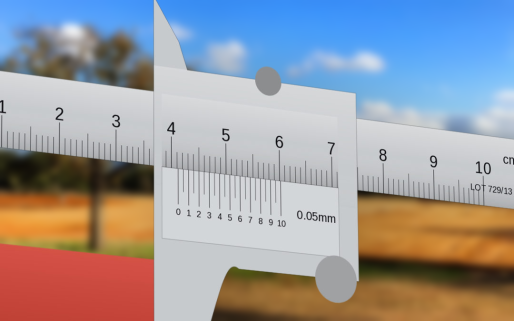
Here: 41.2 mm
